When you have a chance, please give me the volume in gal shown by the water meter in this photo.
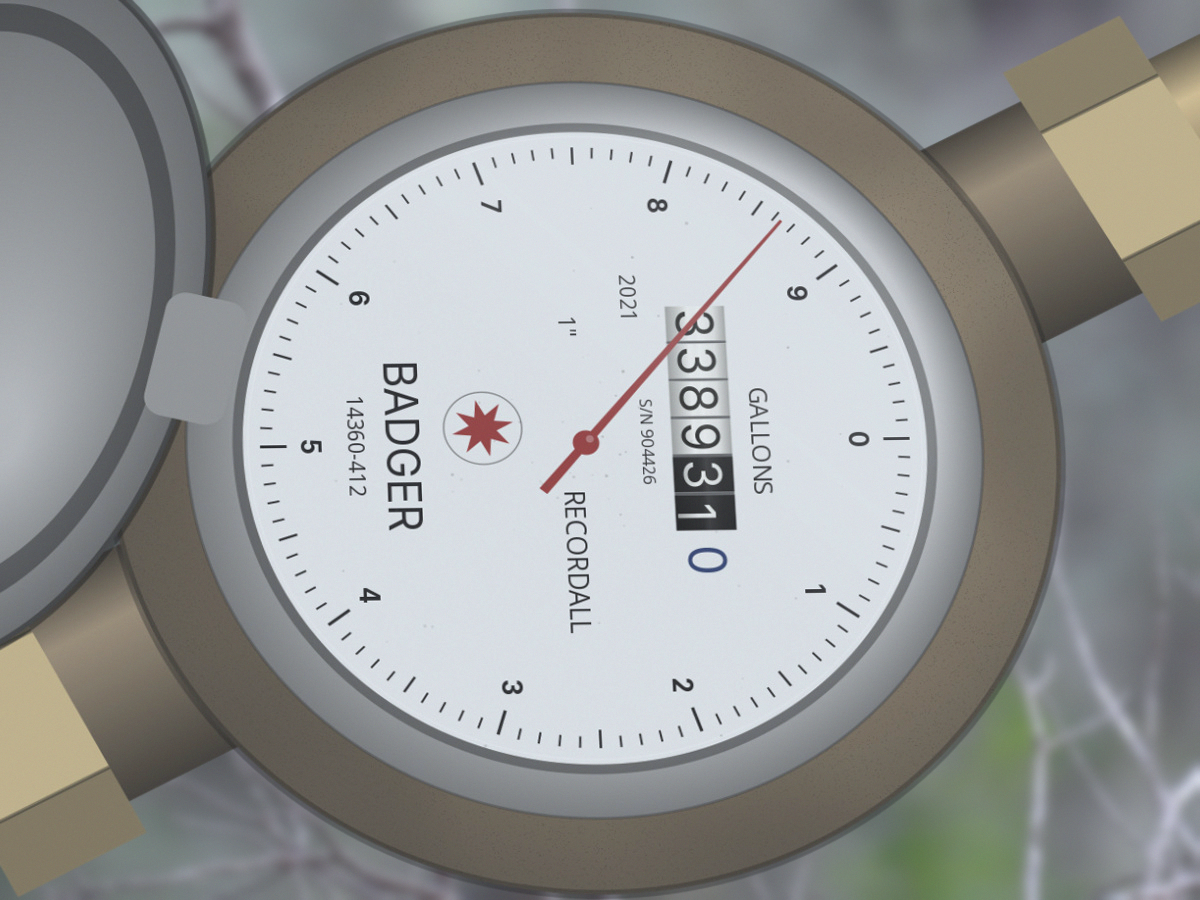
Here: 3389308.6 gal
